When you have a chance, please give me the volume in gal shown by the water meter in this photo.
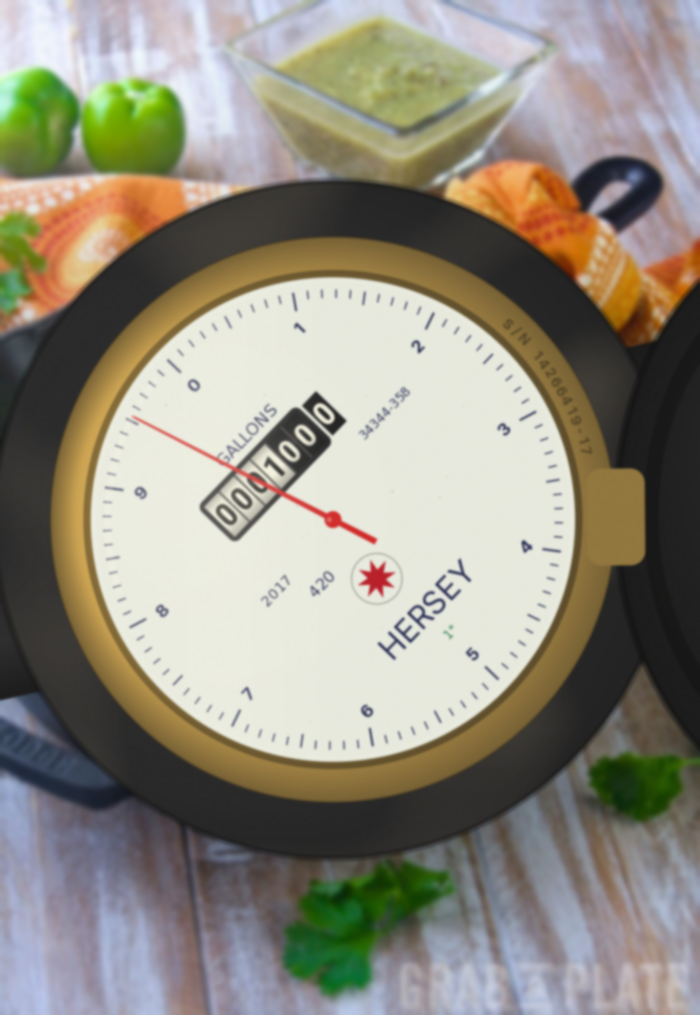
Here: 999.5 gal
